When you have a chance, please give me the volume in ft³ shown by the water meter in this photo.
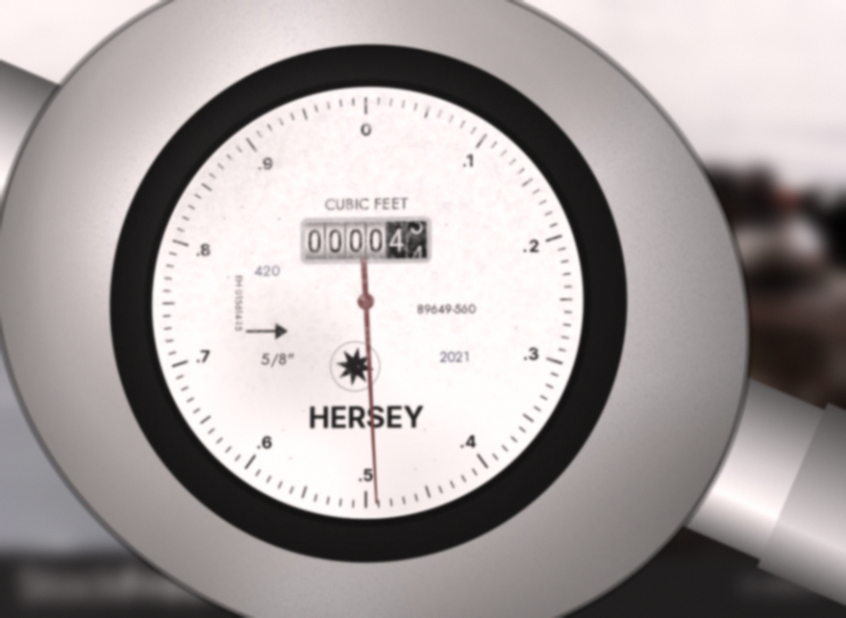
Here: 43.49 ft³
